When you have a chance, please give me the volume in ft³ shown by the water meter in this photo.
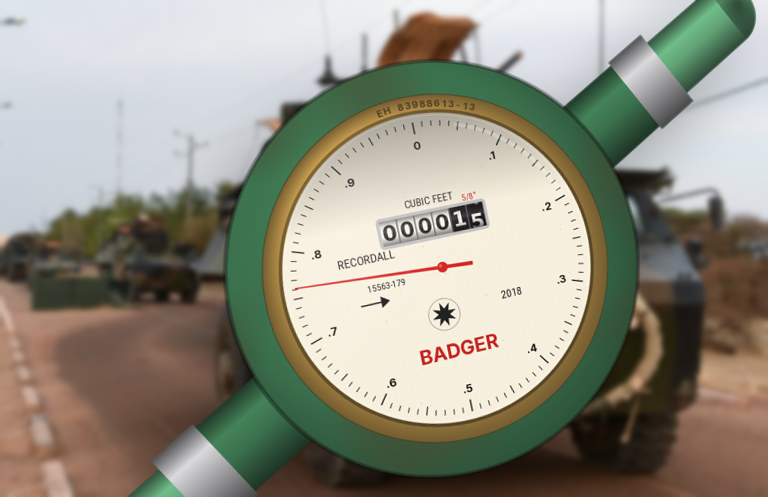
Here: 14.76 ft³
